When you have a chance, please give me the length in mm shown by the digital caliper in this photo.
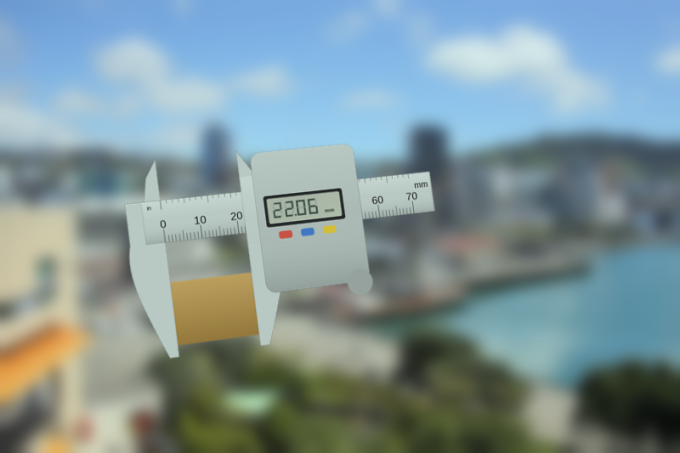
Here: 22.06 mm
